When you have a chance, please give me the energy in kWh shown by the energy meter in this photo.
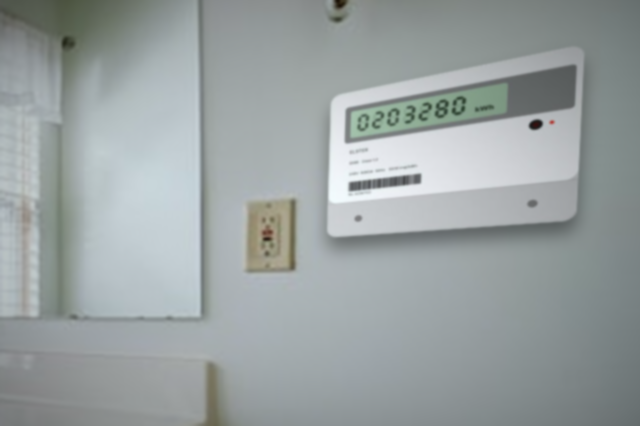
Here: 203280 kWh
